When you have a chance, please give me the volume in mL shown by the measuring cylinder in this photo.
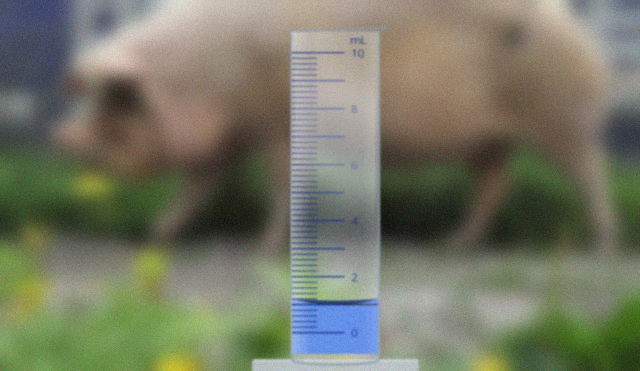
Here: 1 mL
